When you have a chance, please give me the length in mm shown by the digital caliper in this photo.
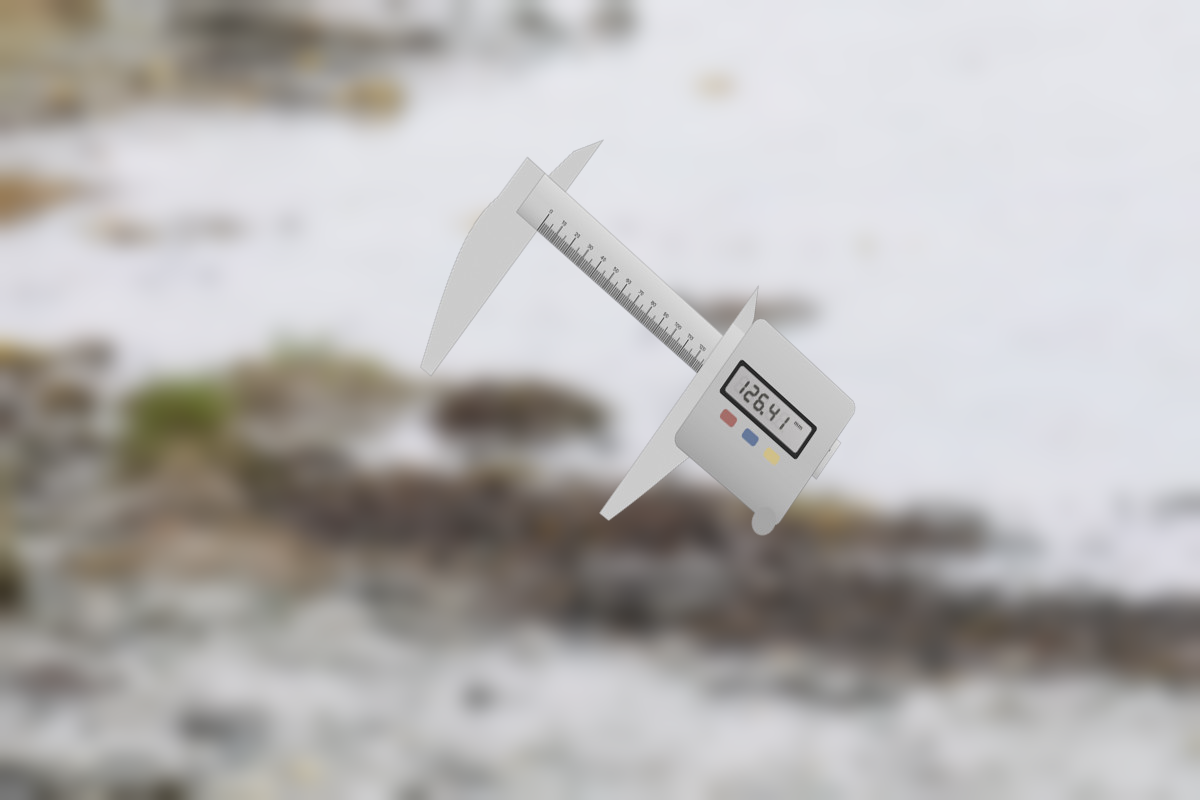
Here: 126.41 mm
